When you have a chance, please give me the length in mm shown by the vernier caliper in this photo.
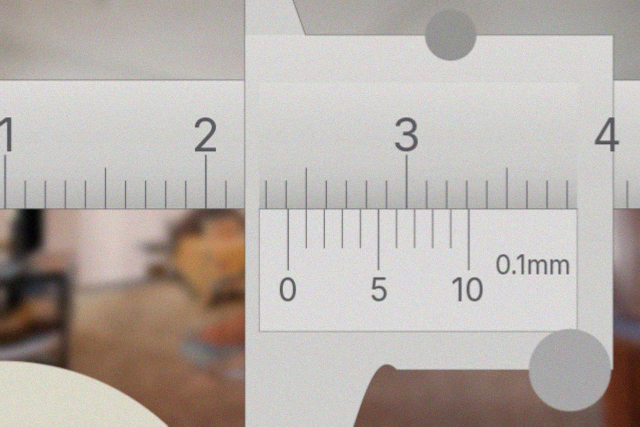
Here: 24.1 mm
